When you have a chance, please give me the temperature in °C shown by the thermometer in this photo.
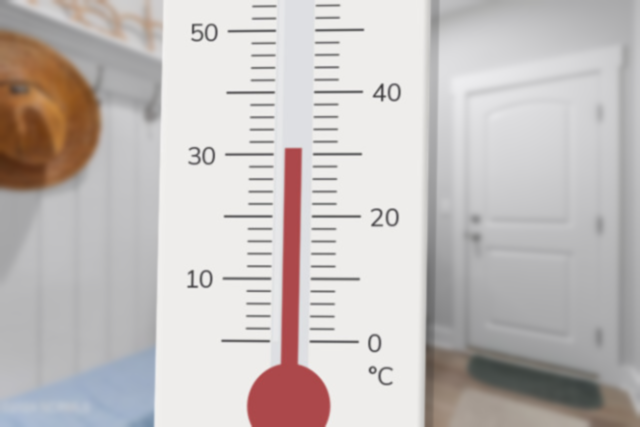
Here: 31 °C
